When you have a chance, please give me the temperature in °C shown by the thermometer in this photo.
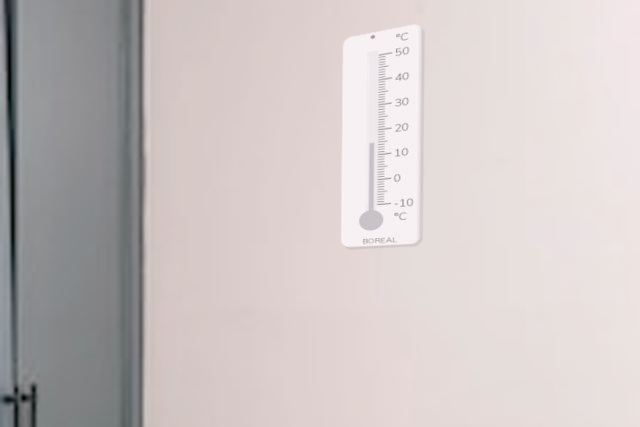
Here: 15 °C
